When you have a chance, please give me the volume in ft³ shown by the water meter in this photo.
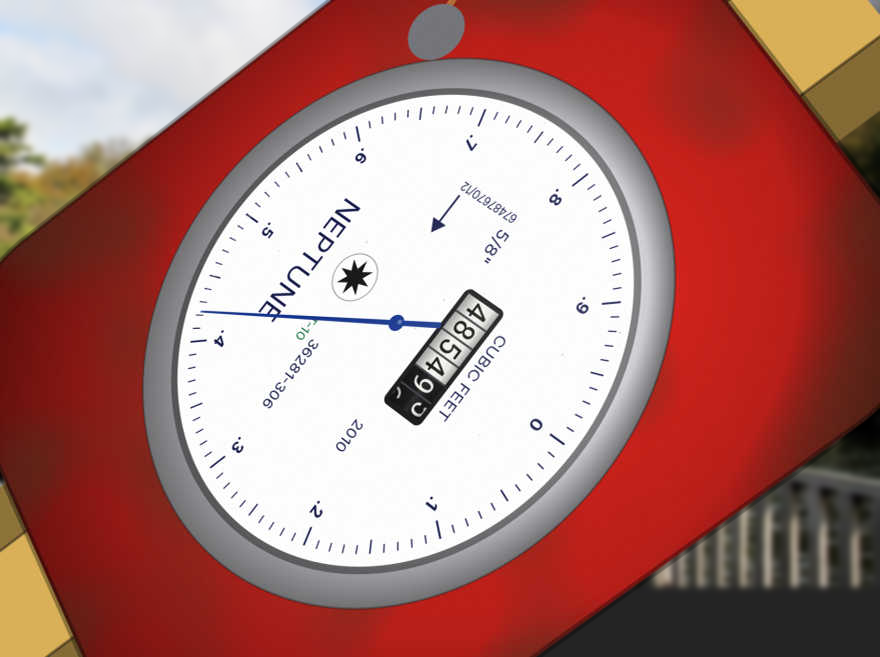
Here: 485495.42 ft³
